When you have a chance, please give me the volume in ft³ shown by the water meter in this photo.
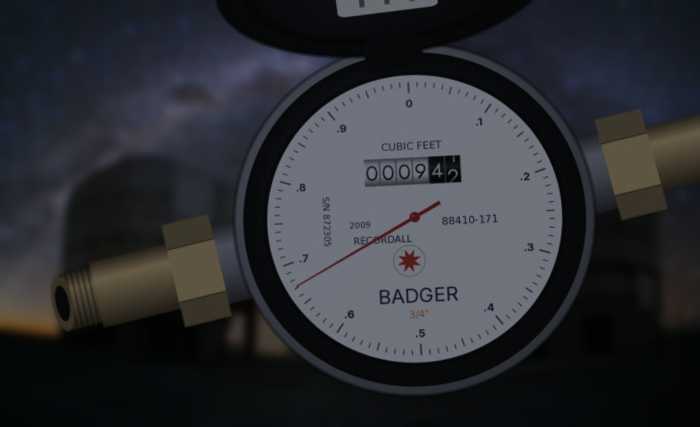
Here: 941.67 ft³
